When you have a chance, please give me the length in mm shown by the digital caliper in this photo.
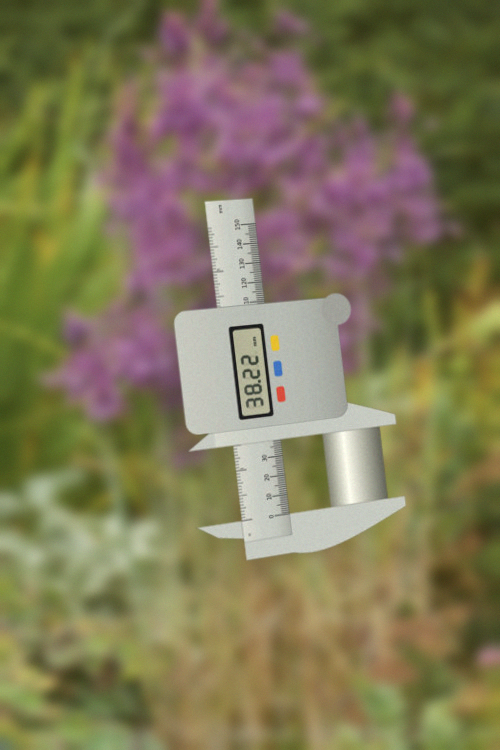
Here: 38.22 mm
